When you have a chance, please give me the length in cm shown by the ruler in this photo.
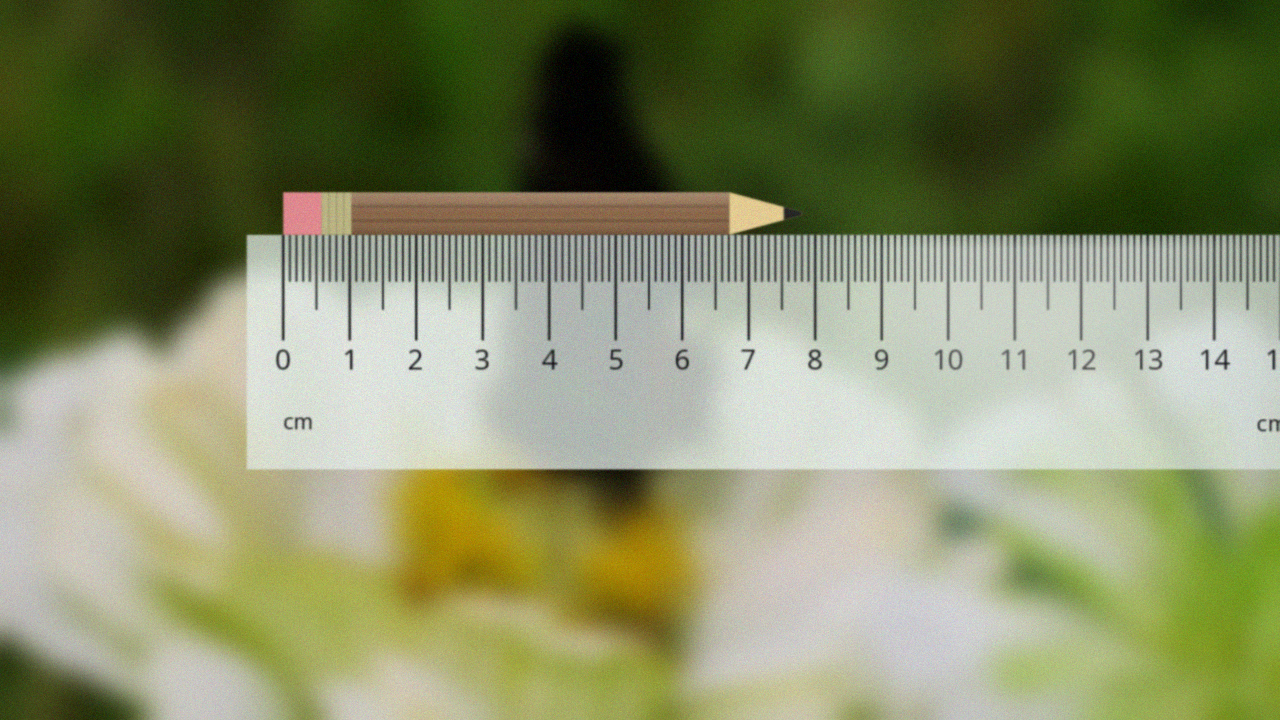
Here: 7.8 cm
